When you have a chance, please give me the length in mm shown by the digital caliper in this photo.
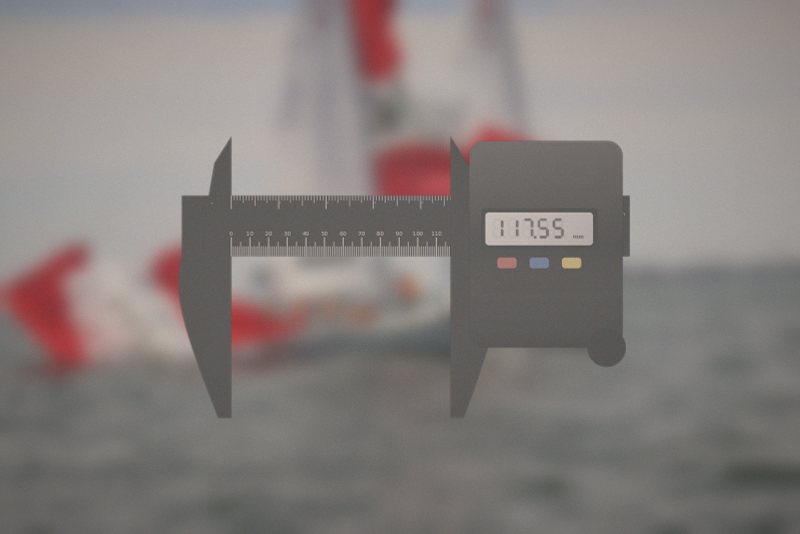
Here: 117.55 mm
